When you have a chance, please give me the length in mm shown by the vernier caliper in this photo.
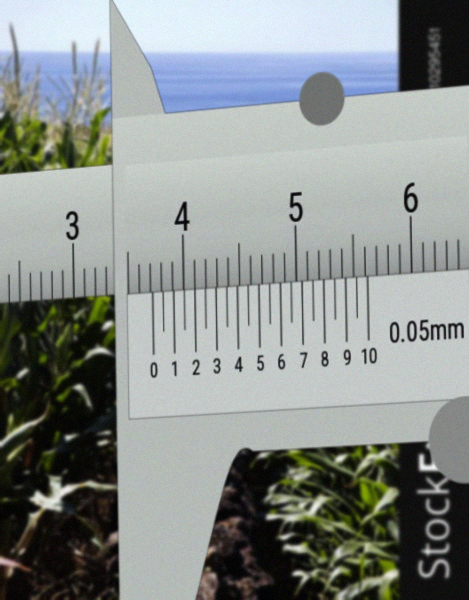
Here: 37.2 mm
